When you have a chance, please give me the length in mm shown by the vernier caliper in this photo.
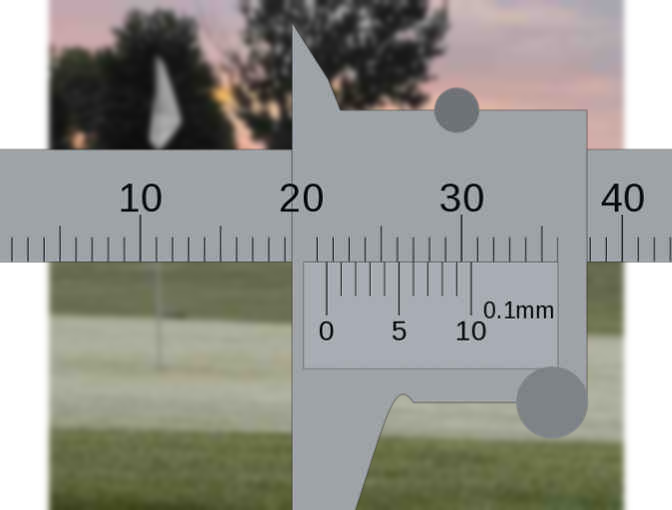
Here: 21.6 mm
